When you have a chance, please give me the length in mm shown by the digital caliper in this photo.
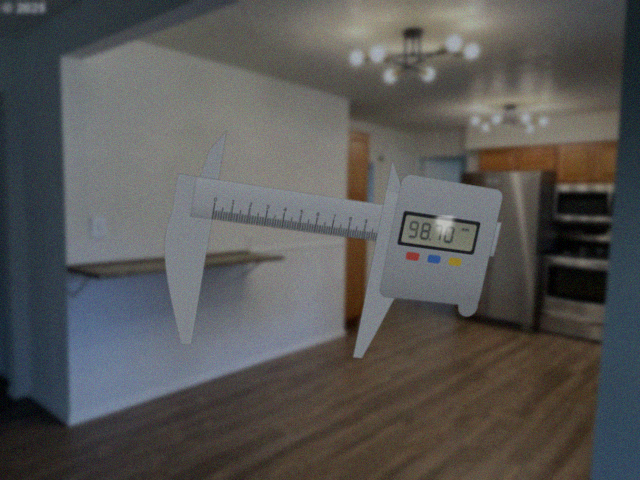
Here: 98.70 mm
